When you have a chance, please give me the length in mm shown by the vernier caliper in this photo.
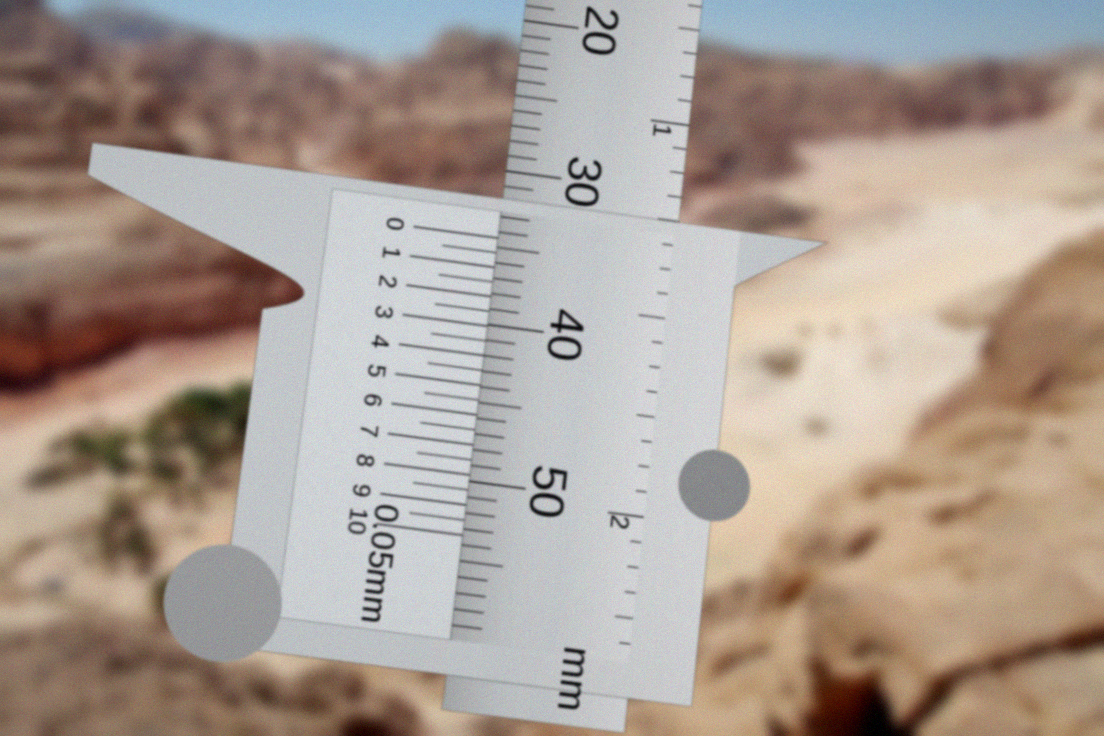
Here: 34.4 mm
